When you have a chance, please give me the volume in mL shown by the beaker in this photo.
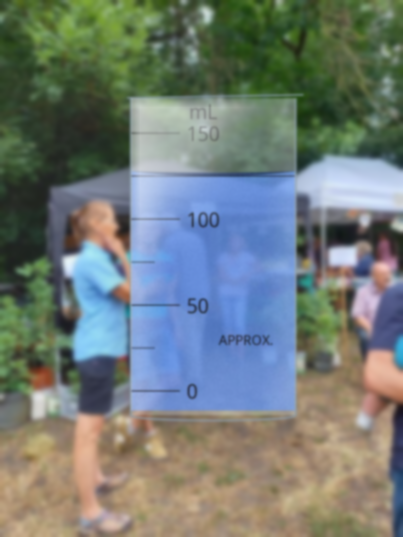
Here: 125 mL
